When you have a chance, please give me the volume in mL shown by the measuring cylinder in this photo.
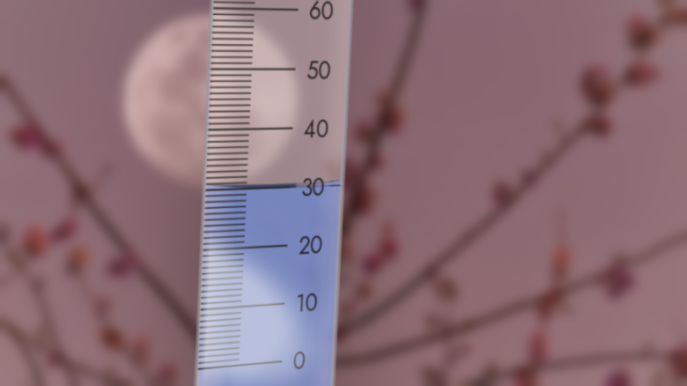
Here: 30 mL
